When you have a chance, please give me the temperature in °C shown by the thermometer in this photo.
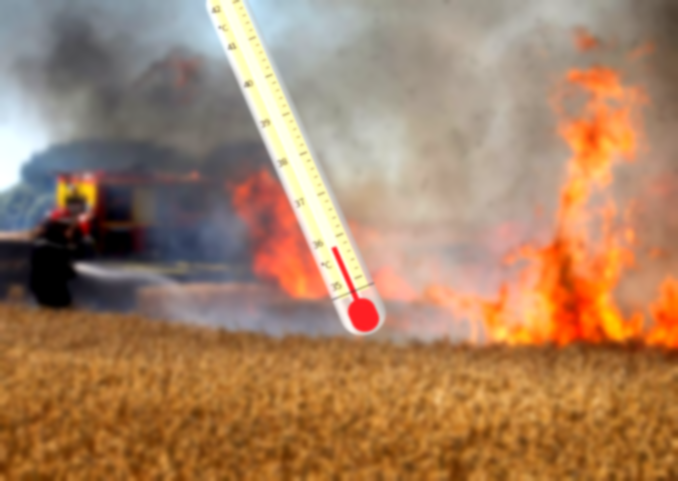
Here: 35.8 °C
